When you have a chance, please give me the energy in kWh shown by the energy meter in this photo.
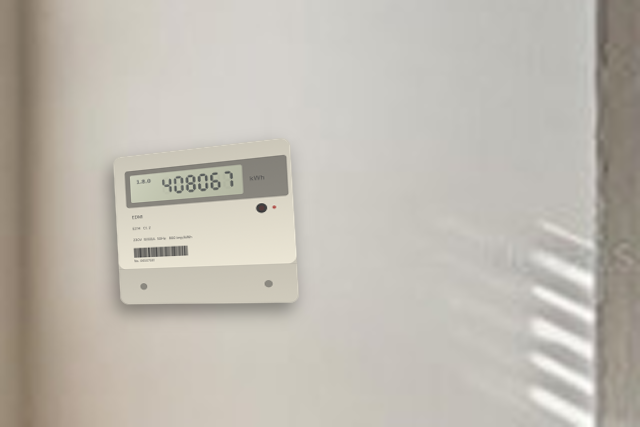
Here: 408067 kWh
